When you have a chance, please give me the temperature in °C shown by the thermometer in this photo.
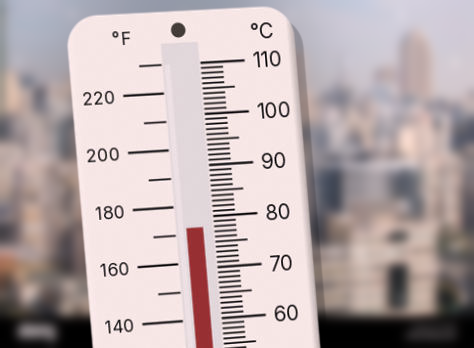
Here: 78 °C
